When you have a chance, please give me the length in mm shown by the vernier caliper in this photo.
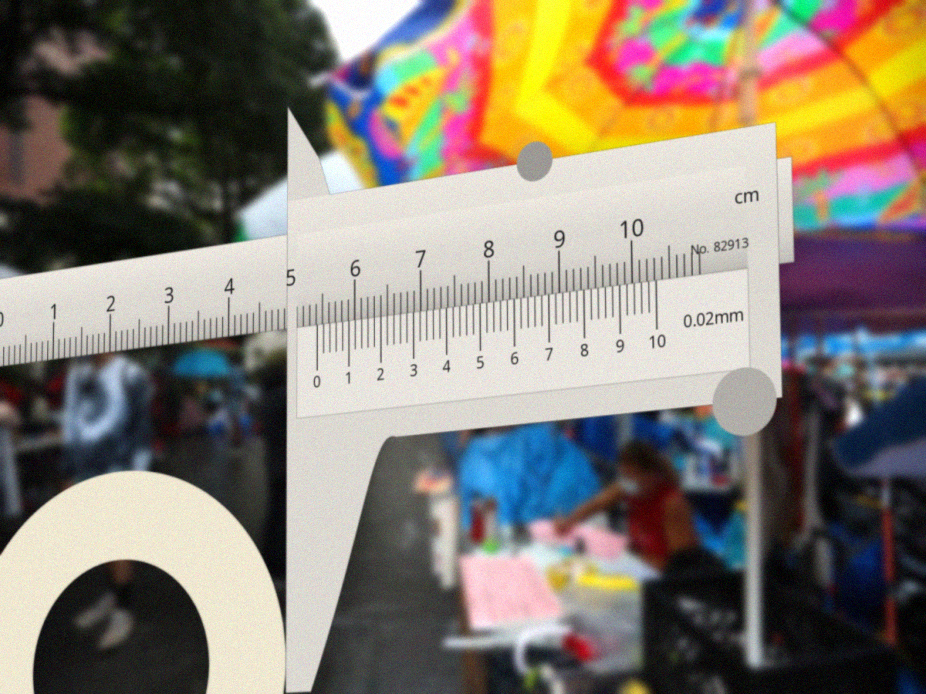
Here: 54.2 mm
